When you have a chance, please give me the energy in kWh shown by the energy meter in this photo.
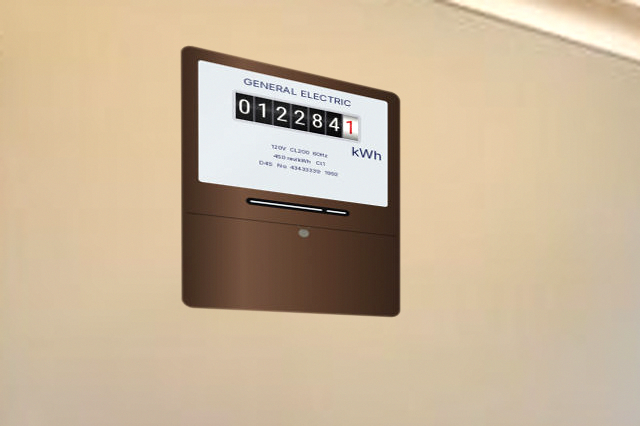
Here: 12284.1 kWh
